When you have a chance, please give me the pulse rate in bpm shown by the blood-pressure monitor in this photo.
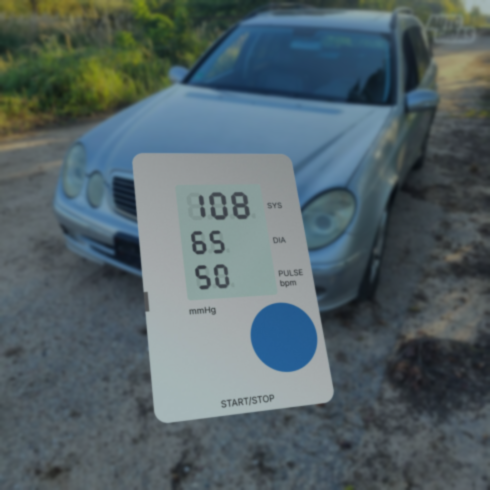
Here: 50 bpm
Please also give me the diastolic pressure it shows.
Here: 65 mmHg
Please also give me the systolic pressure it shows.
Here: 108 mmHg
